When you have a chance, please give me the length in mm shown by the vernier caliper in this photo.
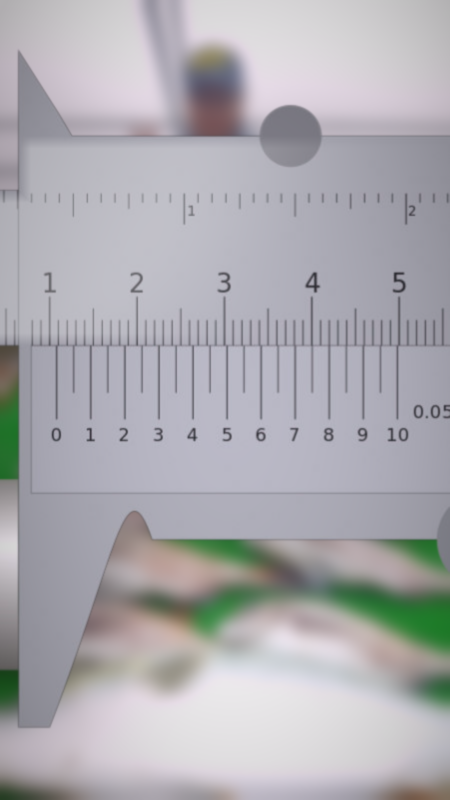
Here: 10.8 mm
